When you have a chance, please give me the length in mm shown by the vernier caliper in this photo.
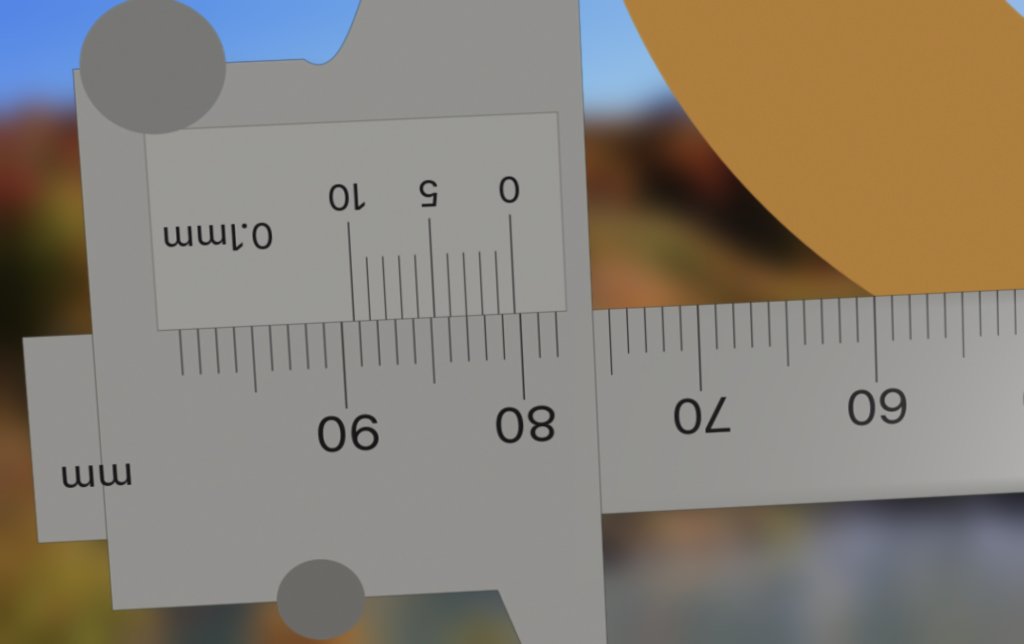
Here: 80.3 mm
